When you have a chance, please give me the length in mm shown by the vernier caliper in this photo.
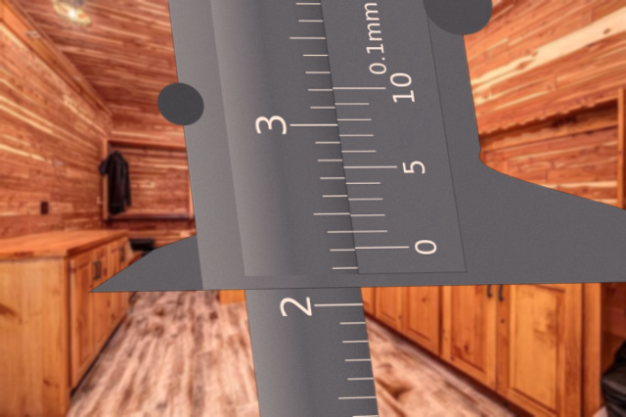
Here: 23.1 mm
